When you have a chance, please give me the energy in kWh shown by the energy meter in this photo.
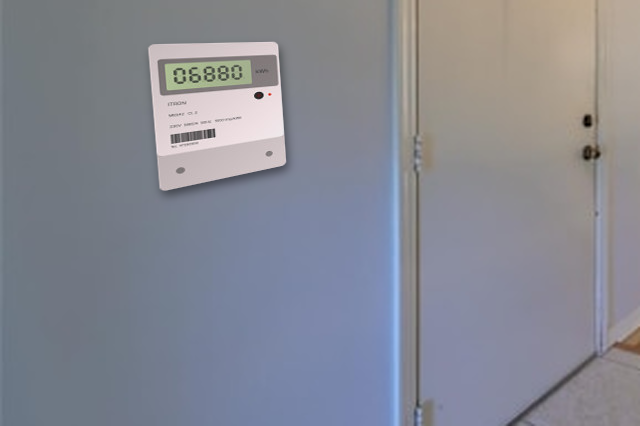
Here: 6880 kWh
